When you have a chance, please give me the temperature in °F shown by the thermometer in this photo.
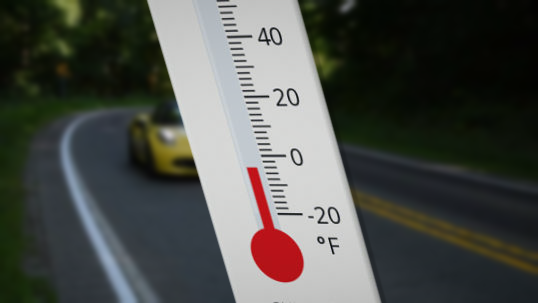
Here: -4 °F
